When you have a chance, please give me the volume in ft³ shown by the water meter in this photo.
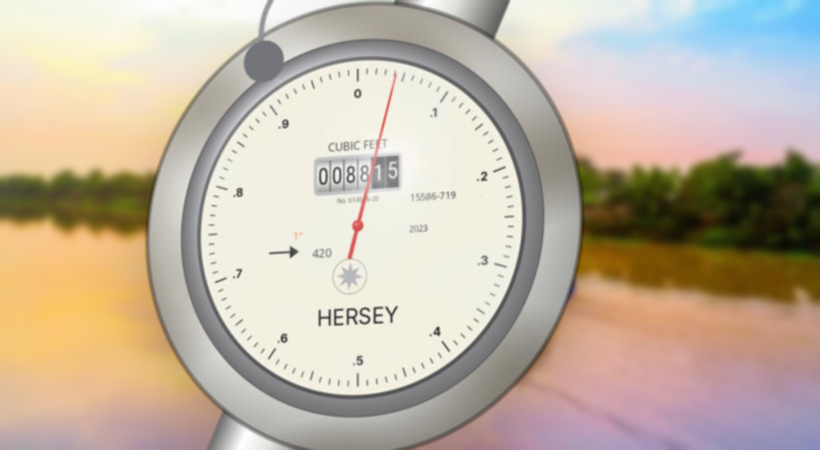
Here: 8815.04 ft³
